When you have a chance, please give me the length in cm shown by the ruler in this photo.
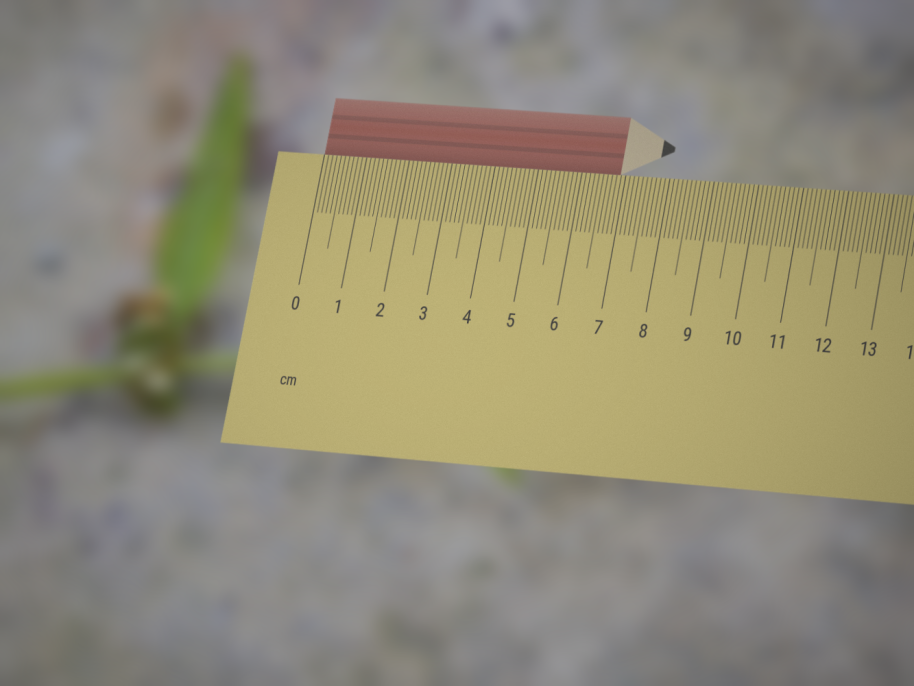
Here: 8 cm
